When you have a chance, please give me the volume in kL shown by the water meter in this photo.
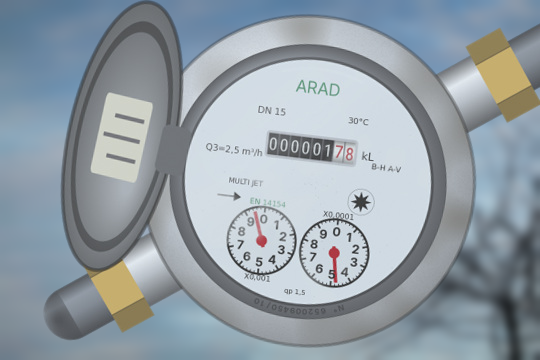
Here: 1.7794 kL
